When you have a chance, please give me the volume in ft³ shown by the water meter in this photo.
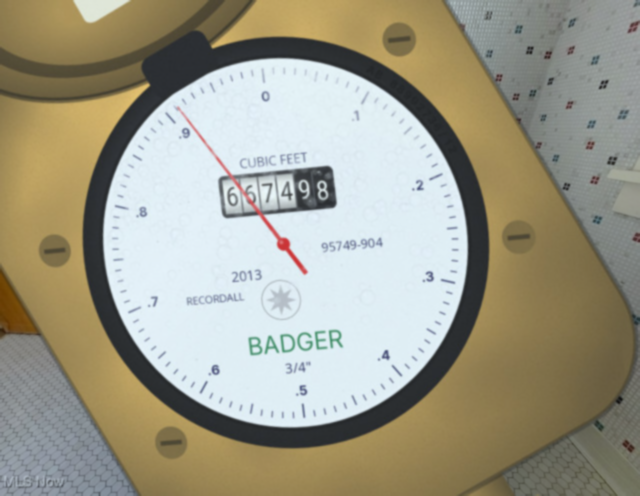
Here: 667497.91 ft³
